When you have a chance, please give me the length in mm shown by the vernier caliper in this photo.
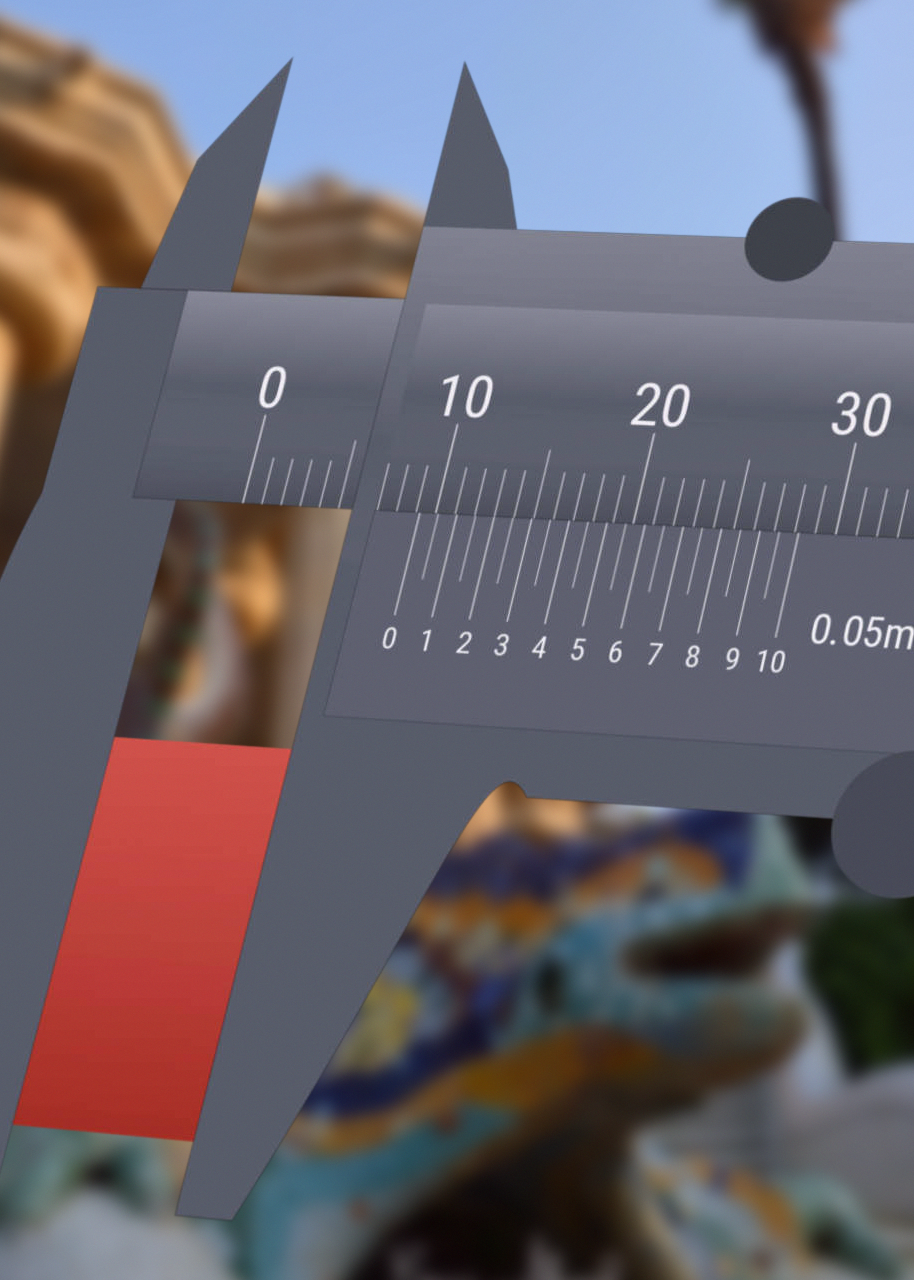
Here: 9.2 mm
